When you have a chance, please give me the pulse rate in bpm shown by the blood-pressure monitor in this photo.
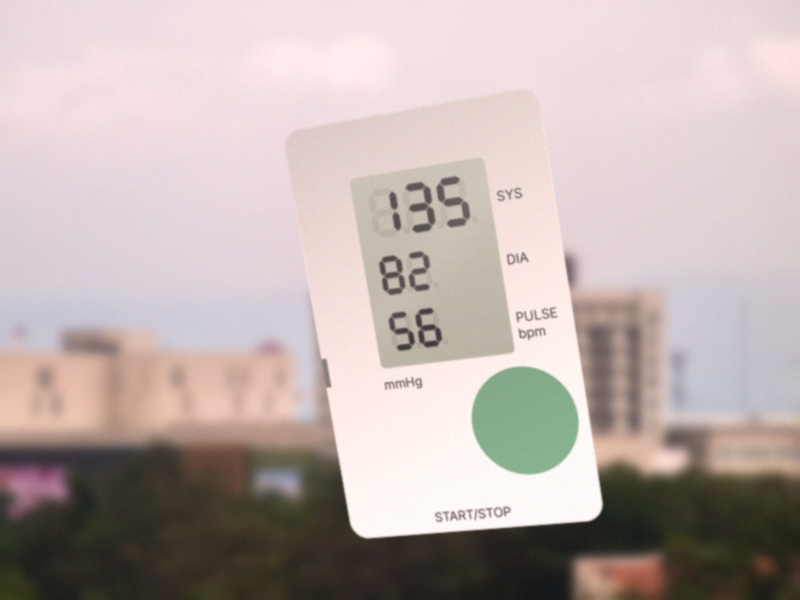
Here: 56 bpm
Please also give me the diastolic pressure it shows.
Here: 82 mmHg
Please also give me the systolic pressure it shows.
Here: 135 mmHg
